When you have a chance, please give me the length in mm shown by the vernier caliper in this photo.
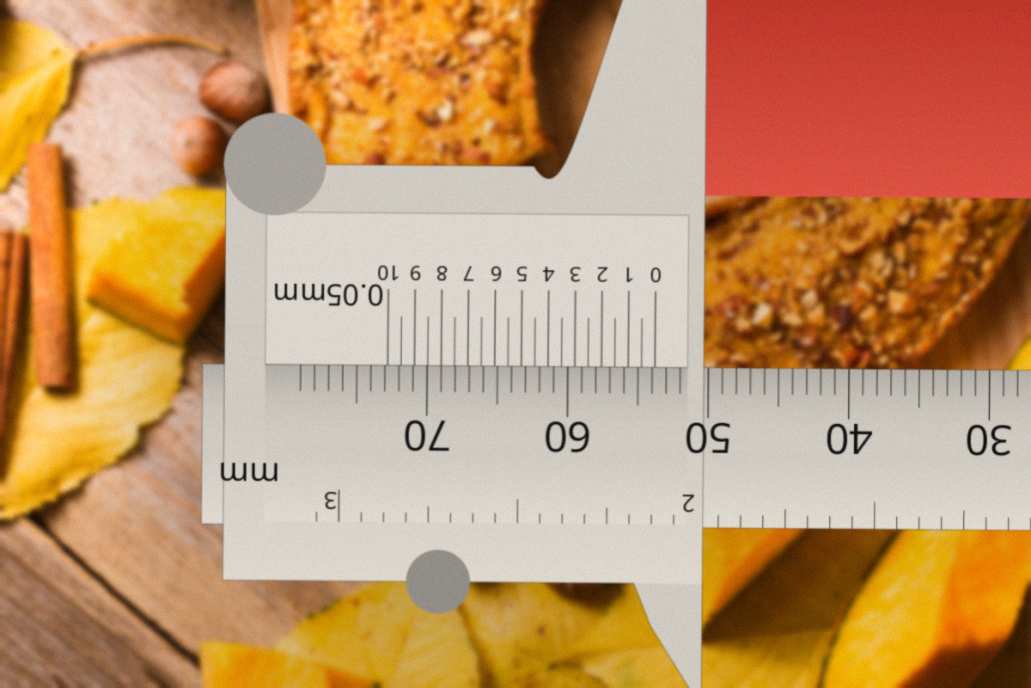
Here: 53.8 mm
